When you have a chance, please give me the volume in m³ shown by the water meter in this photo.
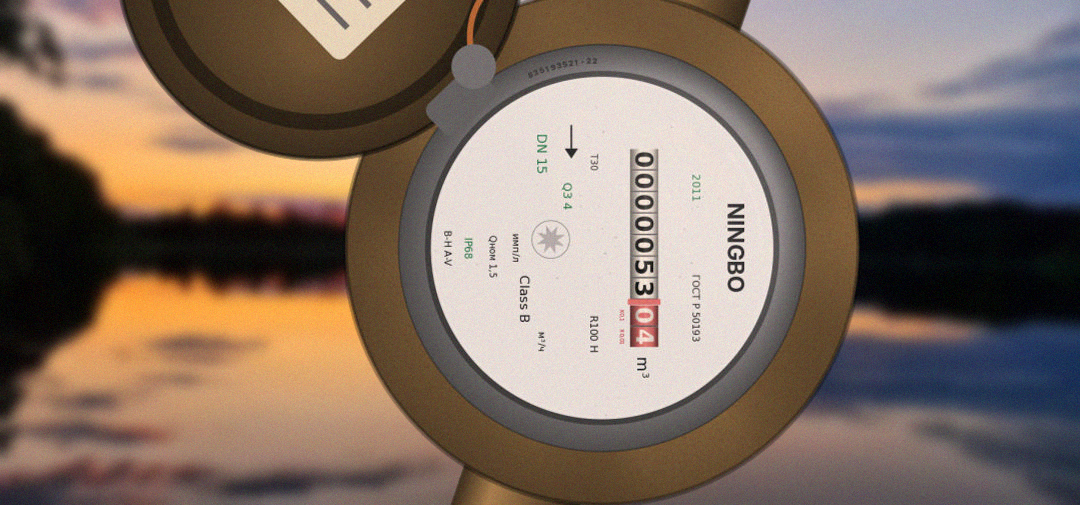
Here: 53.04 m³
